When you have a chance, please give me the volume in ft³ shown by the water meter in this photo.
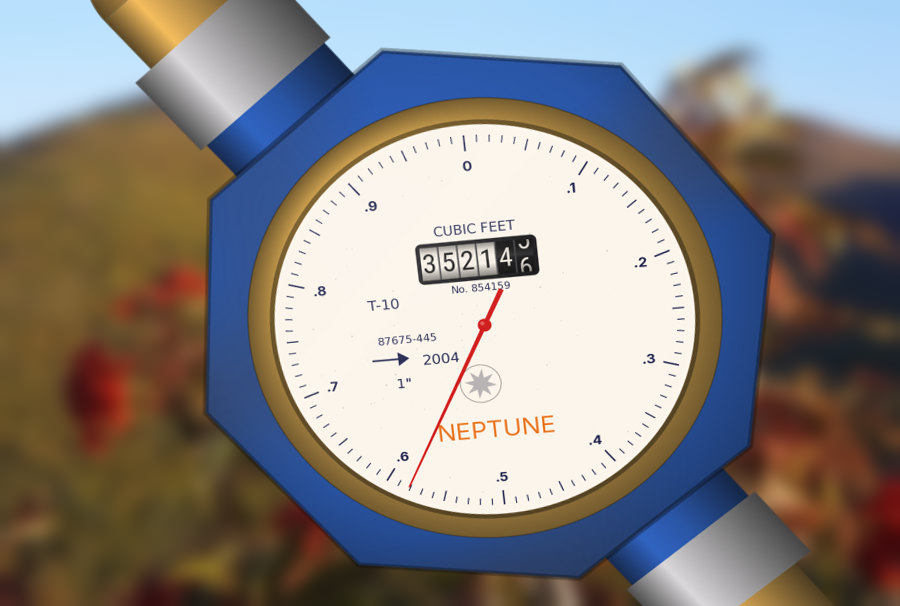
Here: 352145.58 ft³
